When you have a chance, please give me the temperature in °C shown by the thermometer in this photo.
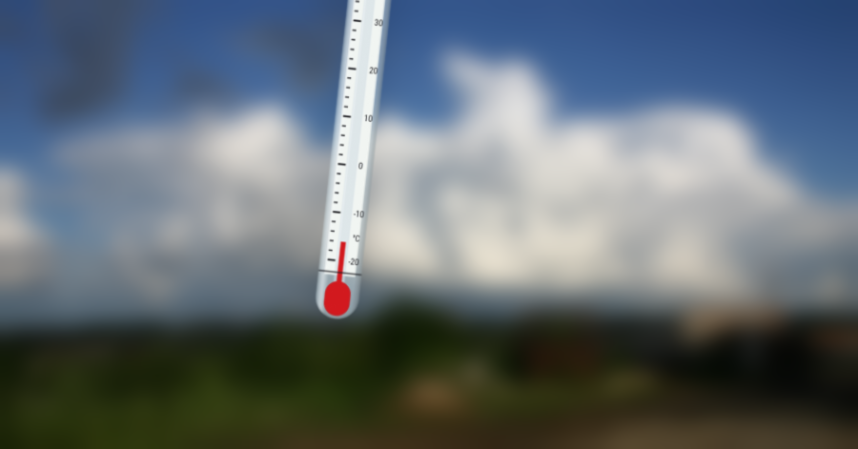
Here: -16 °C
